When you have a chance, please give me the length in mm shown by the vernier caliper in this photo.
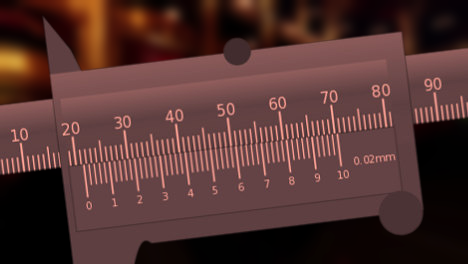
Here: 21.5 mm
